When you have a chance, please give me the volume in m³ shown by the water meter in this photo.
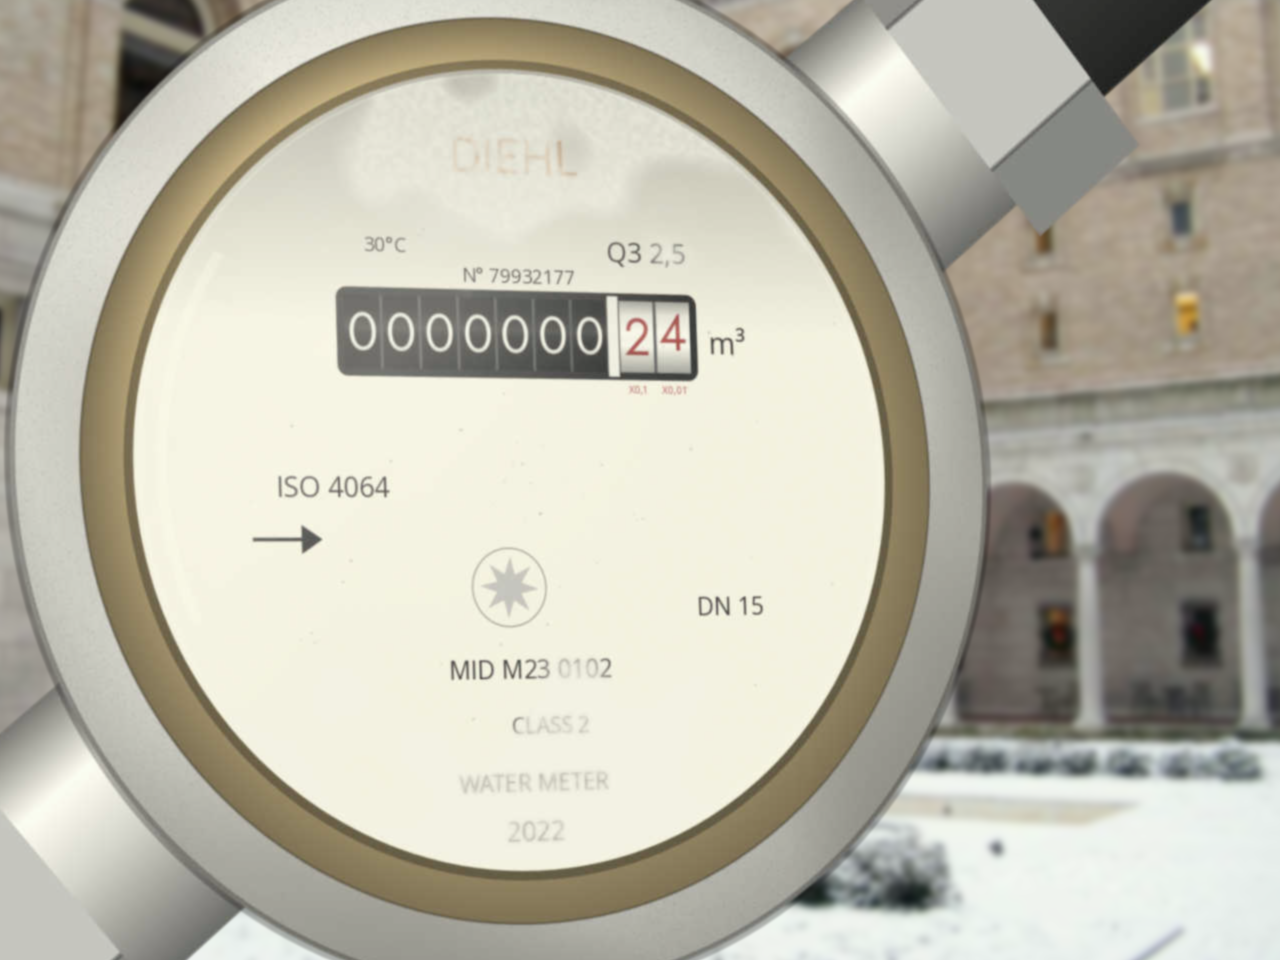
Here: 0.24 m³
